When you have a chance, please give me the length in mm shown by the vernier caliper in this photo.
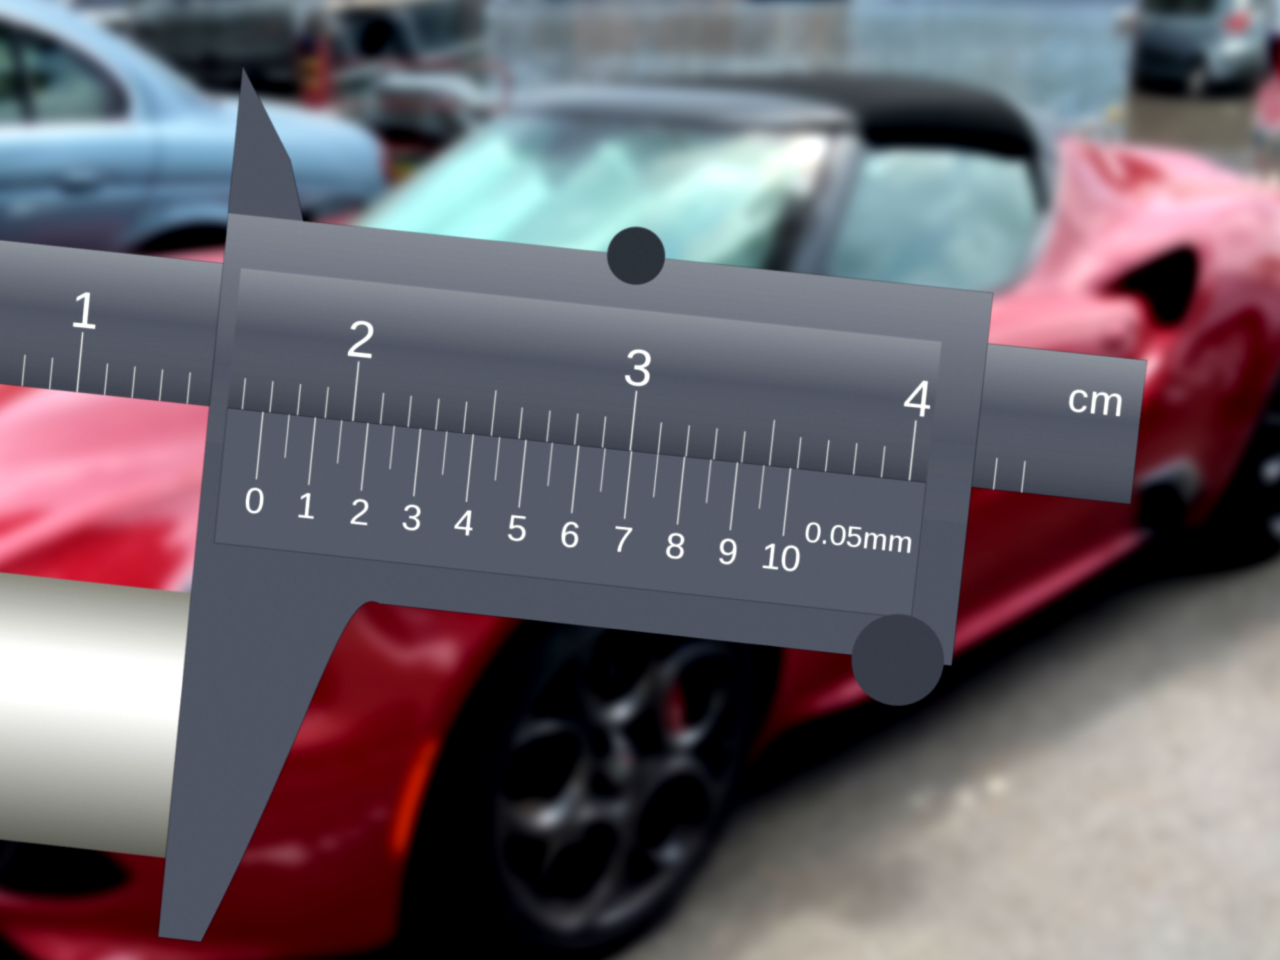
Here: 16.75 mm
